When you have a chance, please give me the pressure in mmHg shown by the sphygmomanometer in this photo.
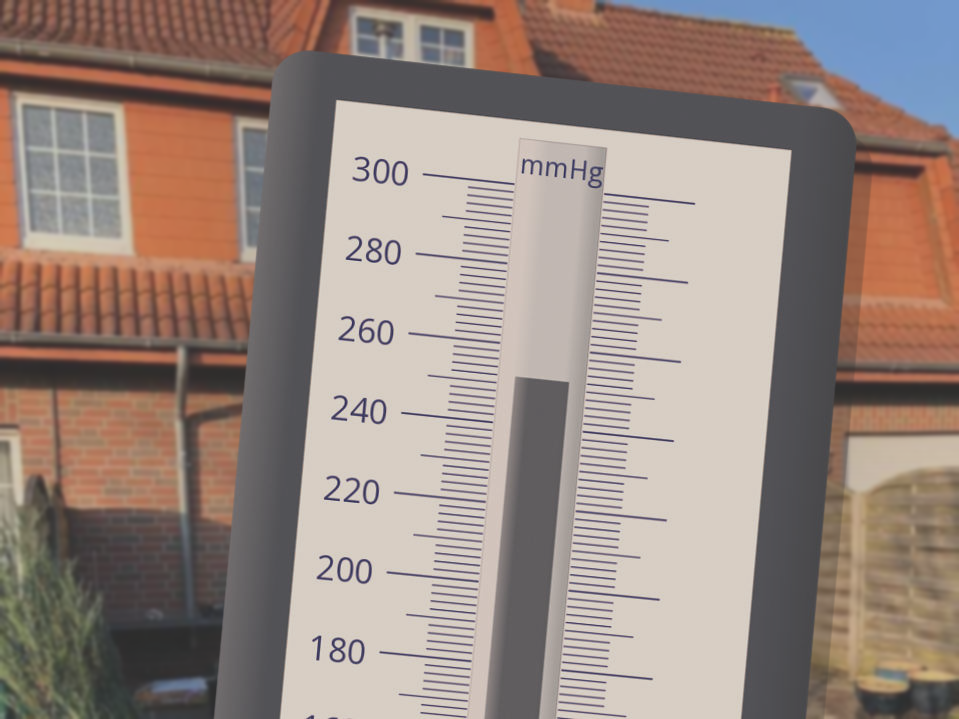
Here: 252 mmHg
